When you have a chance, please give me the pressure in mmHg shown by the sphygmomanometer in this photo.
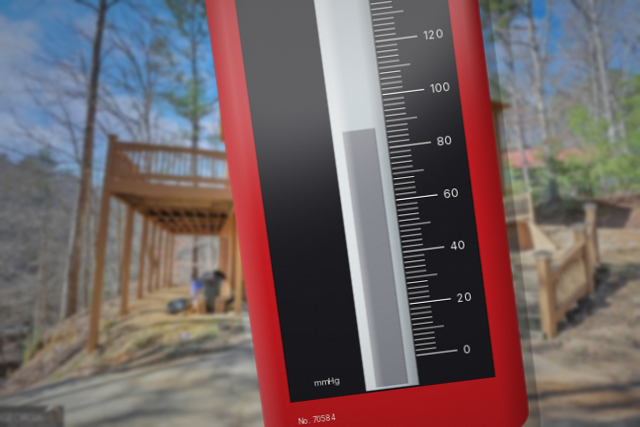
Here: 88 mmHg
